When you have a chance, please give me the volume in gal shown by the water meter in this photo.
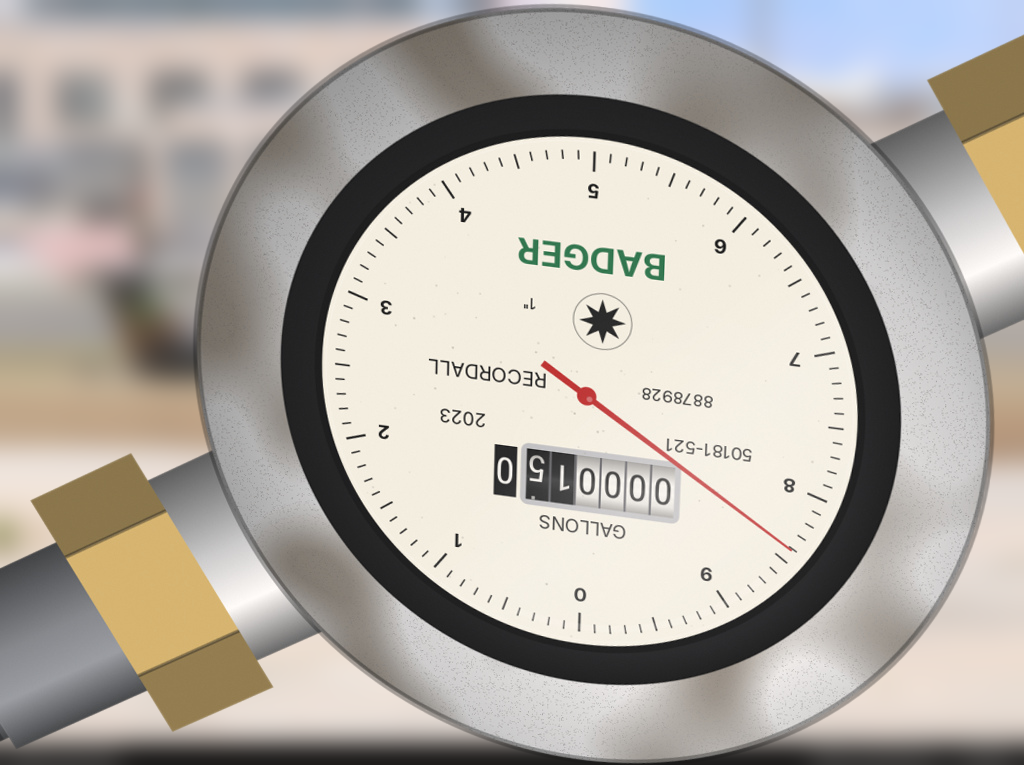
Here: 148.4 gal
